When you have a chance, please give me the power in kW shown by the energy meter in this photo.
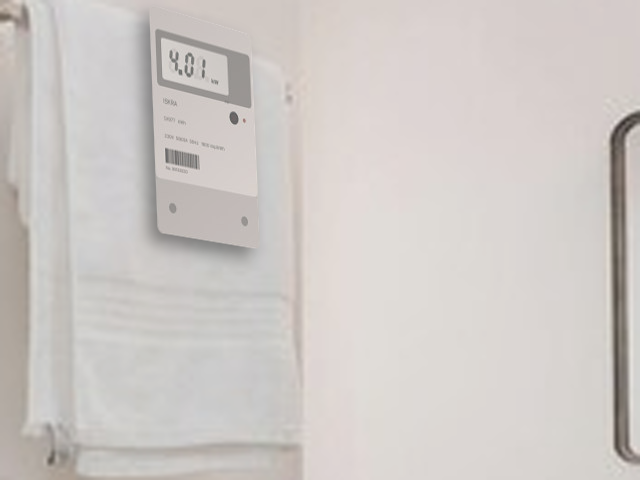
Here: 4.01 kW
